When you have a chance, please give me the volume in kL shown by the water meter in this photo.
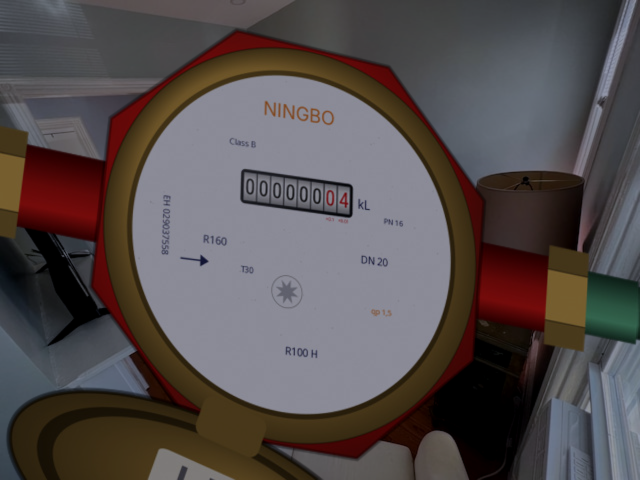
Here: 0.04 kL
